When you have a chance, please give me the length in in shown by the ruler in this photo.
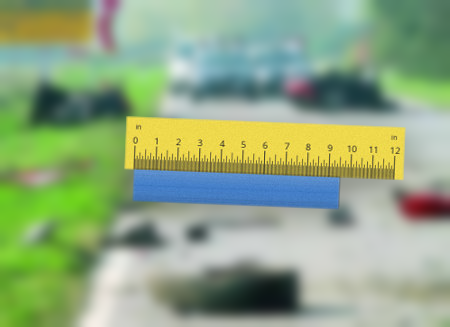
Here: 9.5 in
